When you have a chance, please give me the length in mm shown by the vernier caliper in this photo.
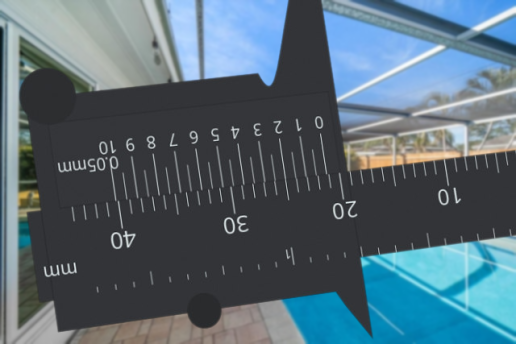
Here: 21.2 mm
